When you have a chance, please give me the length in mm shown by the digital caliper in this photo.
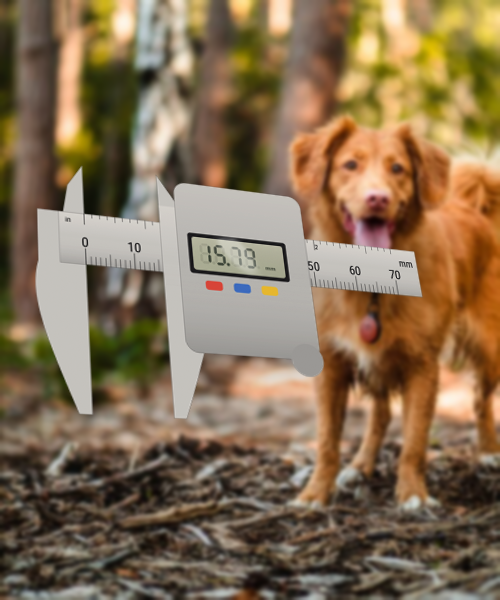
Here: 15.79 mm
